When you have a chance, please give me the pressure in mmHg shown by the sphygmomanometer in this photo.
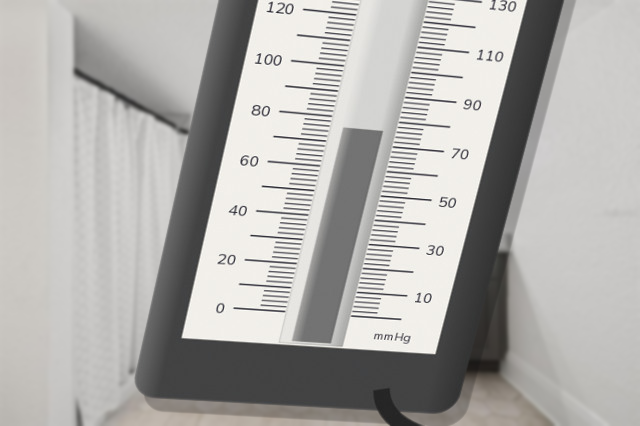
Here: 76 mmHg
